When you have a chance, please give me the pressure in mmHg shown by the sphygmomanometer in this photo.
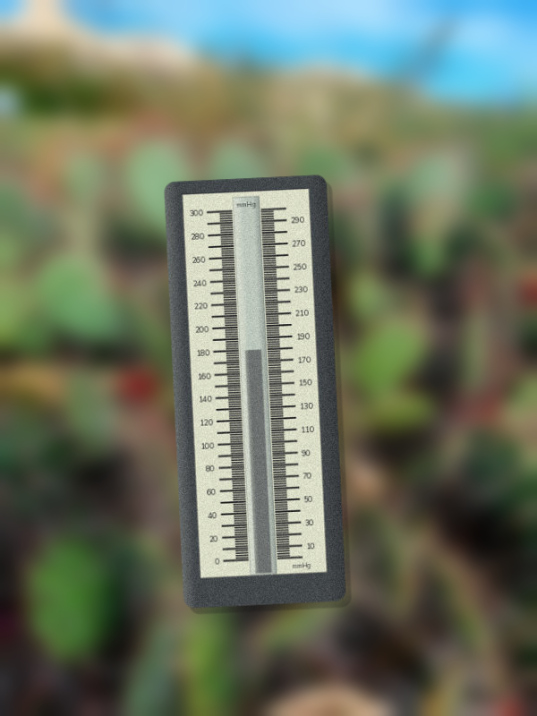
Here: 180 mmHg
